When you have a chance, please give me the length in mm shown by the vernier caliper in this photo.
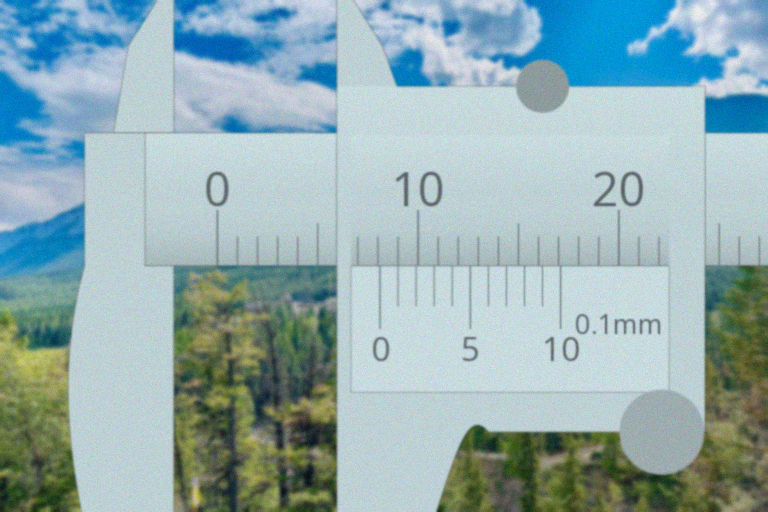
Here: 8.1 mm
